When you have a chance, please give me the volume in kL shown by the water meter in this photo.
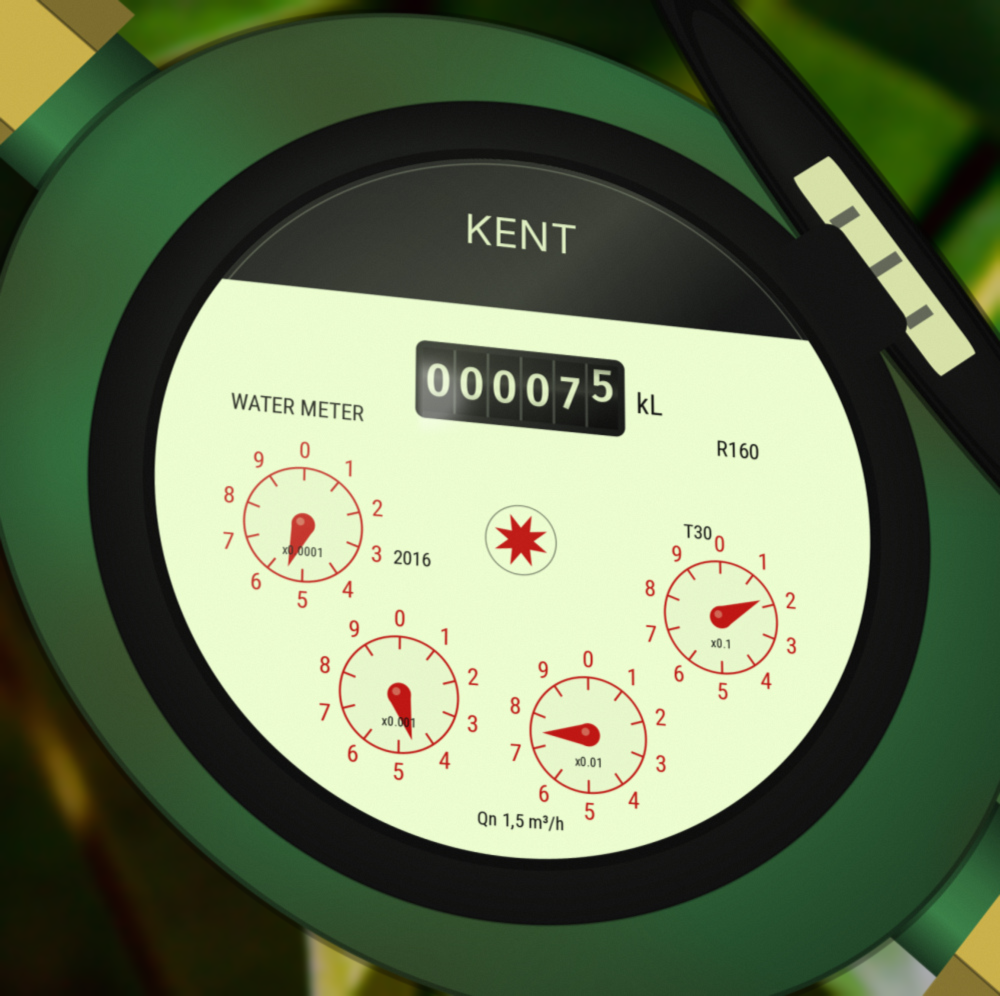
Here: 75.1745 kL
